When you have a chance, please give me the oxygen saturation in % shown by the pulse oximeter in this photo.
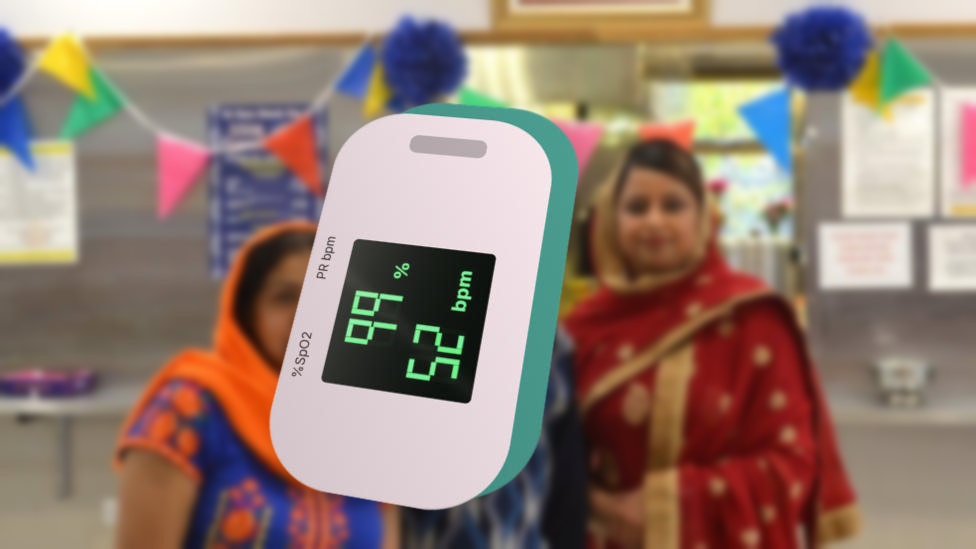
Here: 99 %
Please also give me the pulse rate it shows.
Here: 52 bpm
